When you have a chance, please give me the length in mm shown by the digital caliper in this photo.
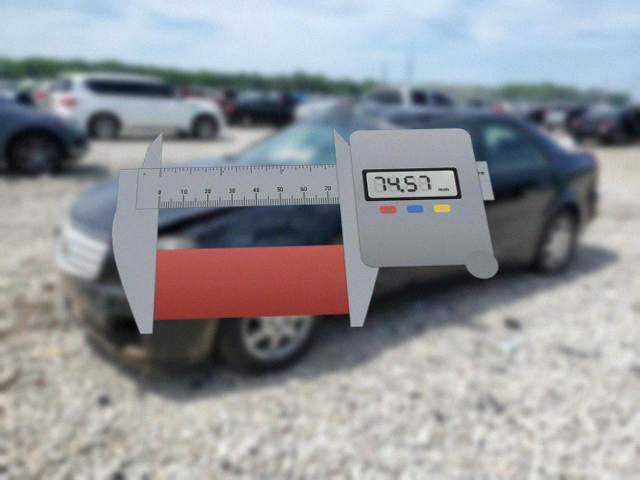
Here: 74.57 mm
